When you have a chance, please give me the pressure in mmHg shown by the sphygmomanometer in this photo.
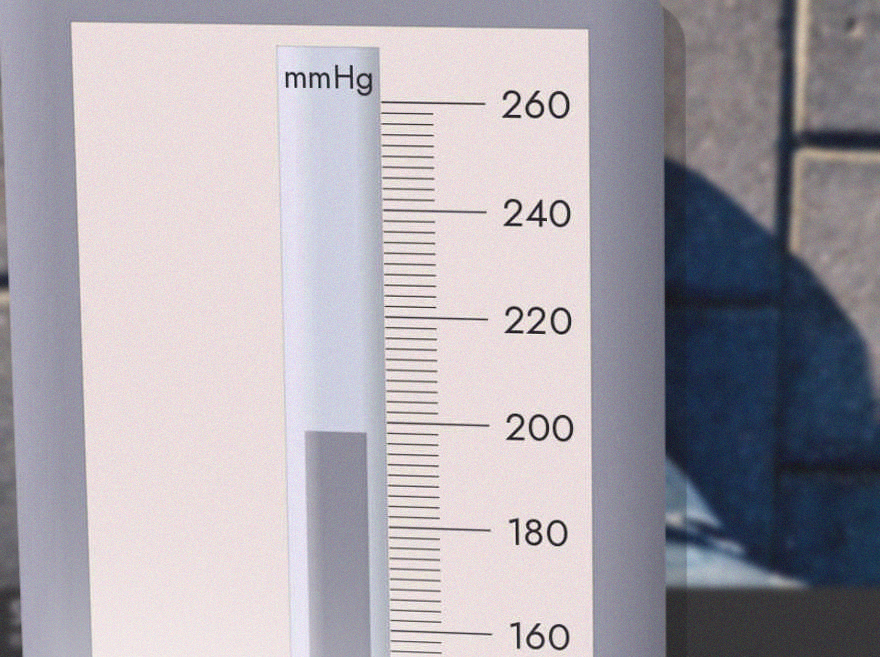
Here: 198 mmHg
